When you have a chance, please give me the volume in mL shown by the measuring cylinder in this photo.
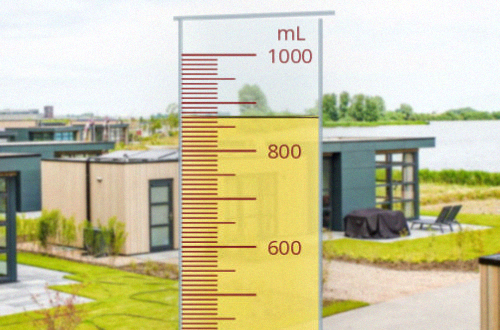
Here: 870 mL
